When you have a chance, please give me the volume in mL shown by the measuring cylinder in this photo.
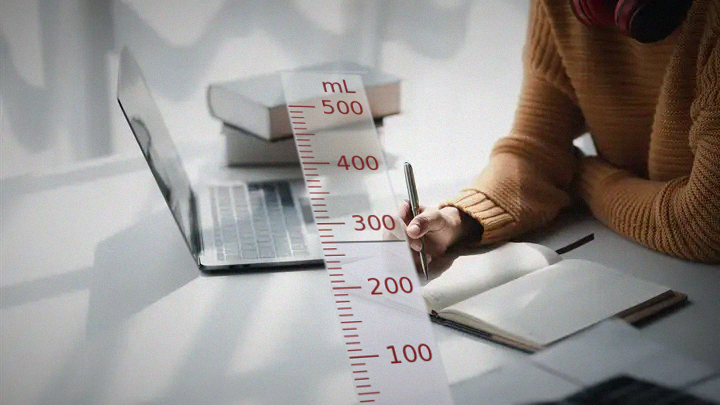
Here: 270 mL
